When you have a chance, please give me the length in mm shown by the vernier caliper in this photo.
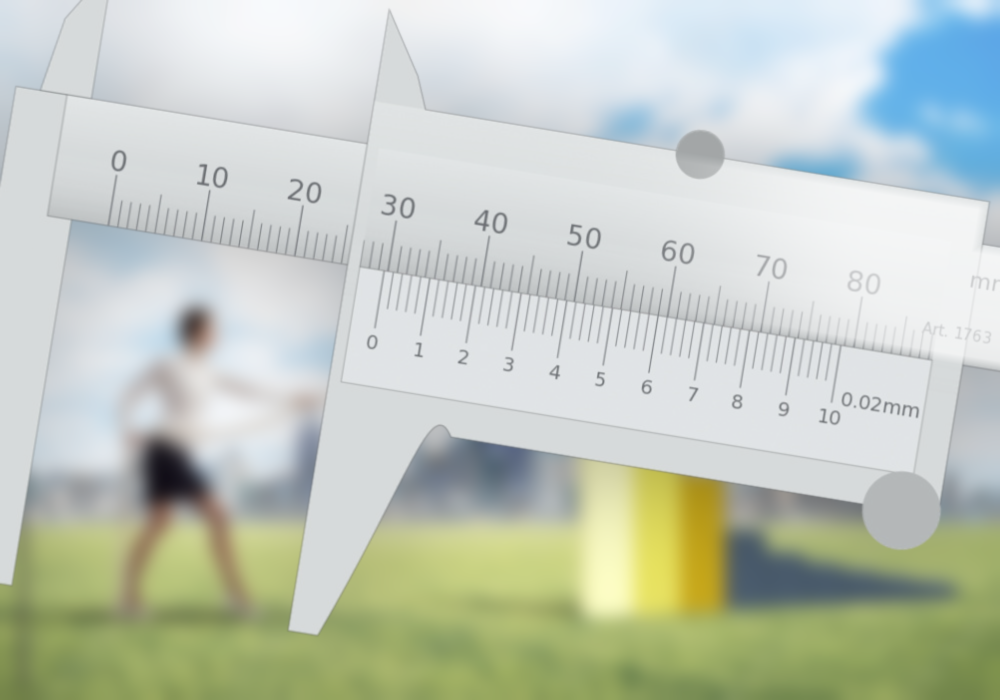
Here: 29.6 mm
